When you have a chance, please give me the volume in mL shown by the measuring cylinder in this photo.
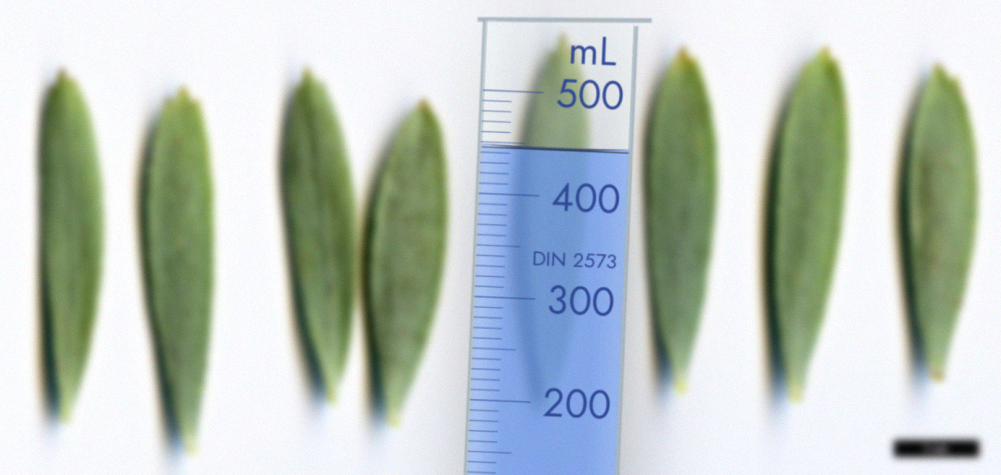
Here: 445 mL
